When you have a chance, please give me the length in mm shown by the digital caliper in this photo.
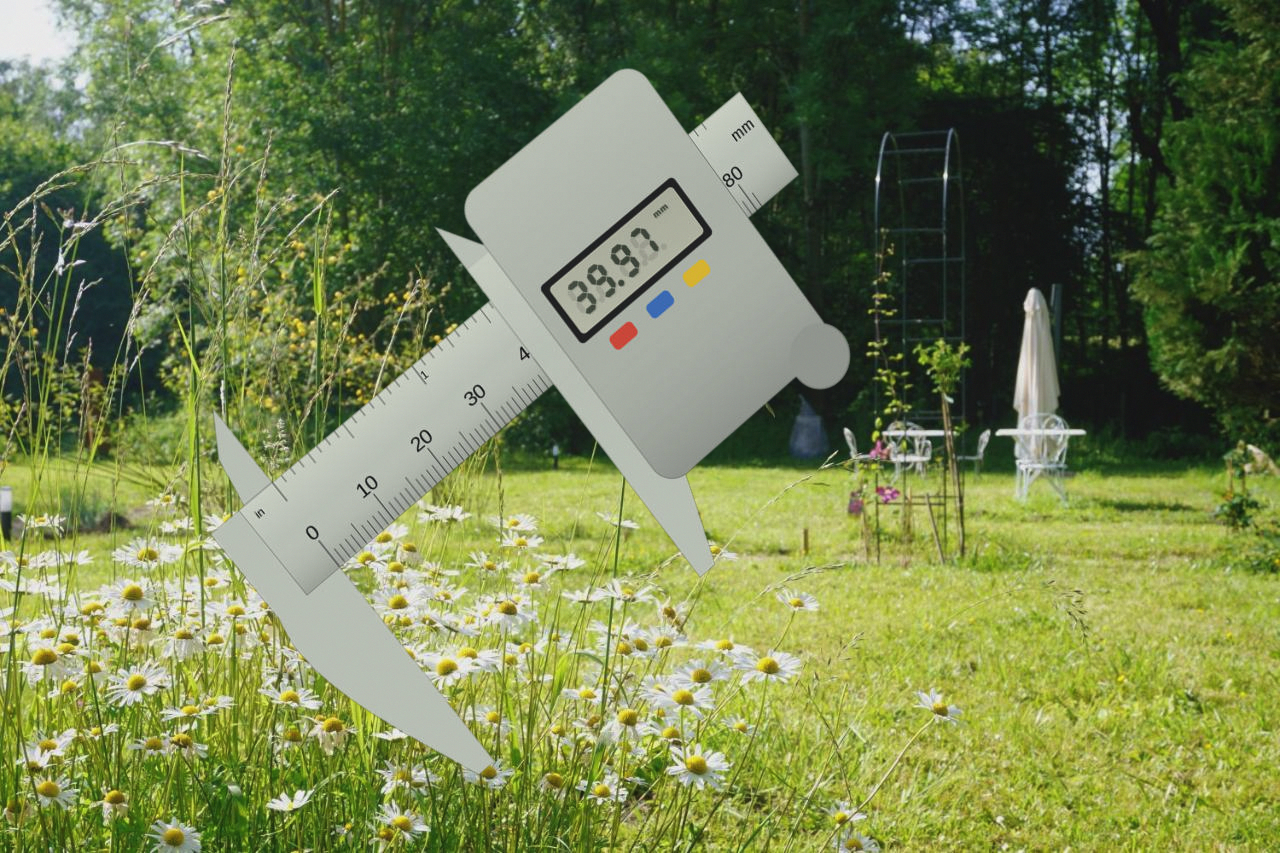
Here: 39.97 mm
